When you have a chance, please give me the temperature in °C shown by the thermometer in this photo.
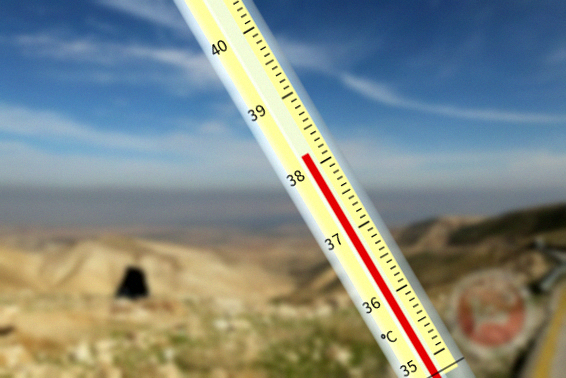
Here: 38.2 °C
